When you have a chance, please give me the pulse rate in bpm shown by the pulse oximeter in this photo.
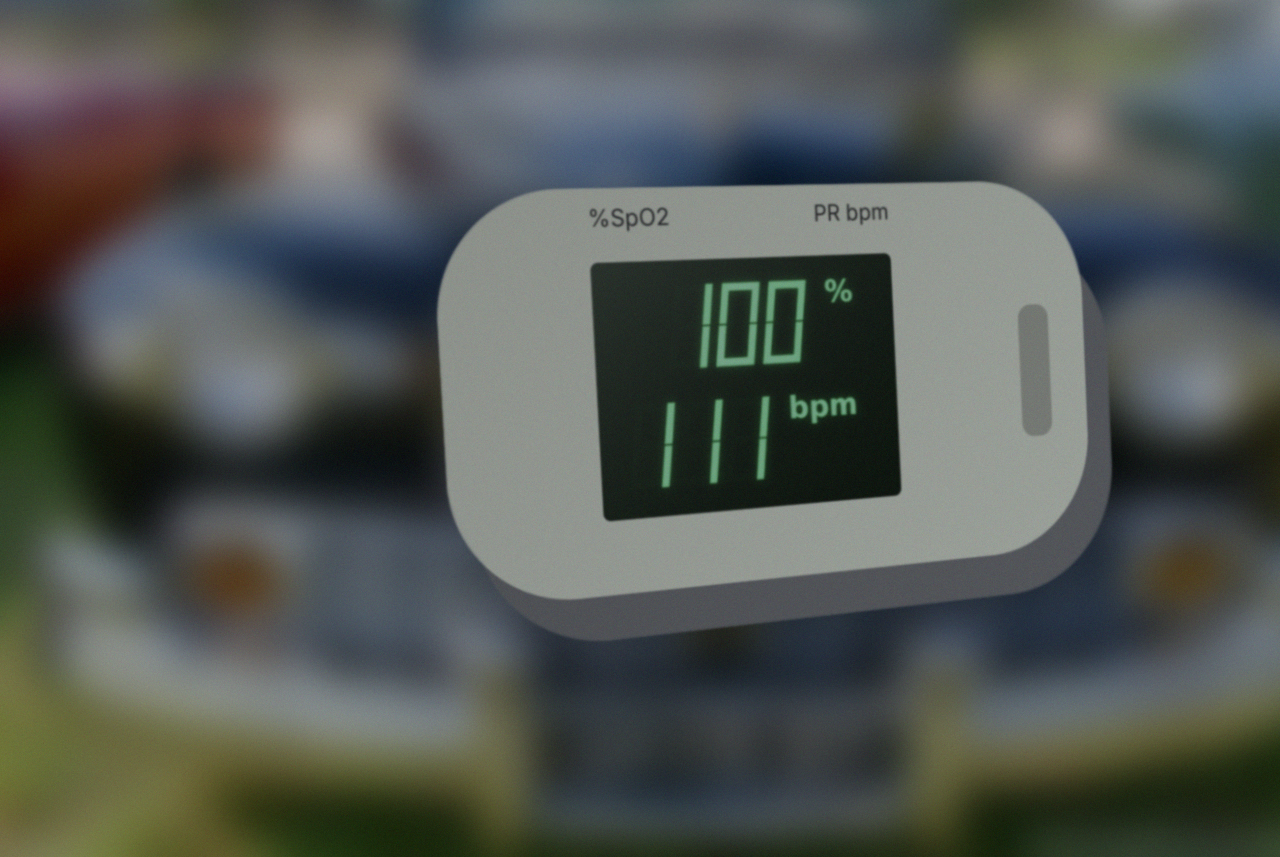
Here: 111 bpm
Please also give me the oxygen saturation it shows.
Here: 100 %
